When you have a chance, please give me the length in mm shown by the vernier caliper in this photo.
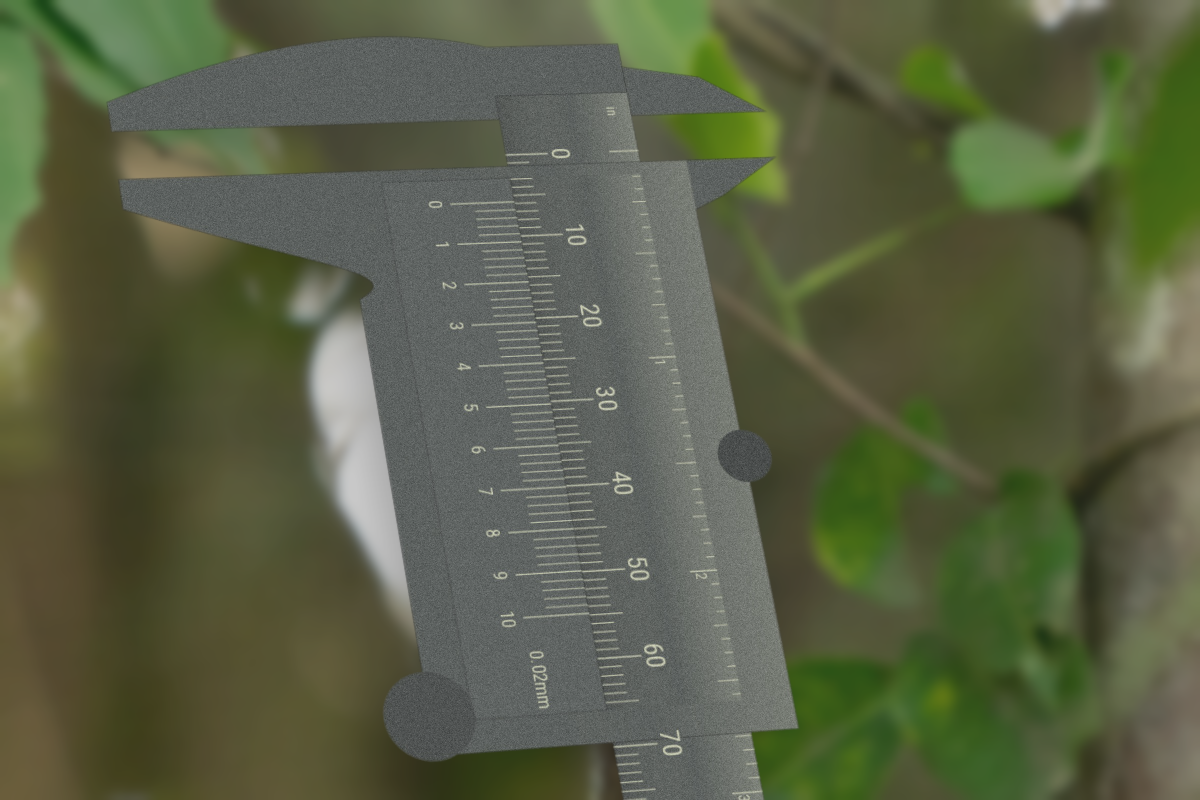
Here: 5.8 mm
